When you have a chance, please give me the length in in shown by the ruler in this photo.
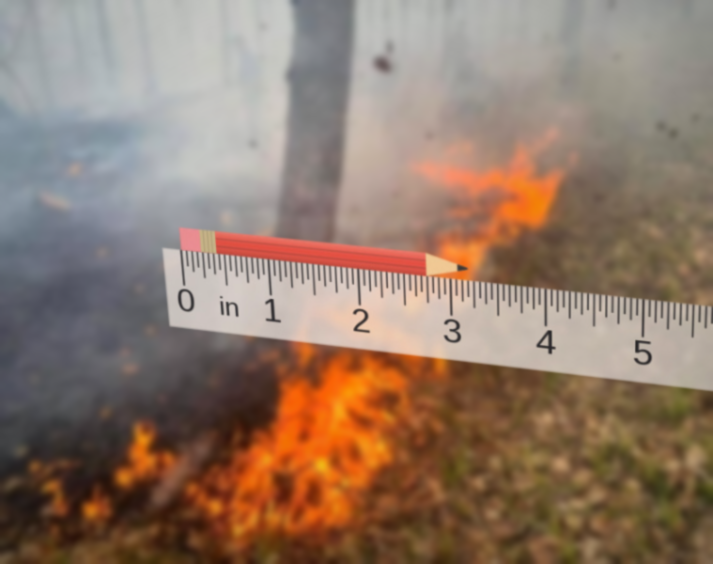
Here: 3.1875 in
